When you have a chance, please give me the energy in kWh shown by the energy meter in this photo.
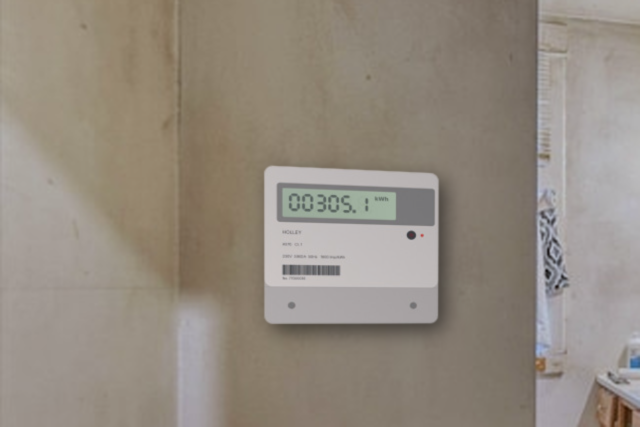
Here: 305.1 kWh
